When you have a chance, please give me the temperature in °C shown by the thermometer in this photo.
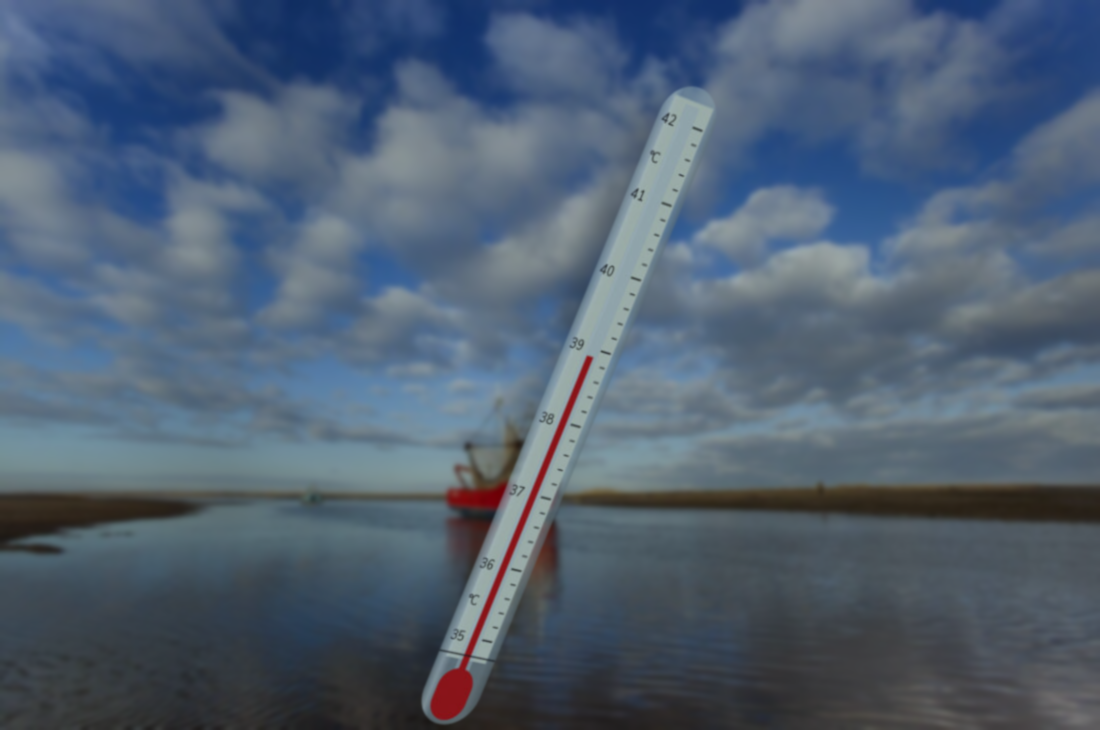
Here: 38.9 °C
